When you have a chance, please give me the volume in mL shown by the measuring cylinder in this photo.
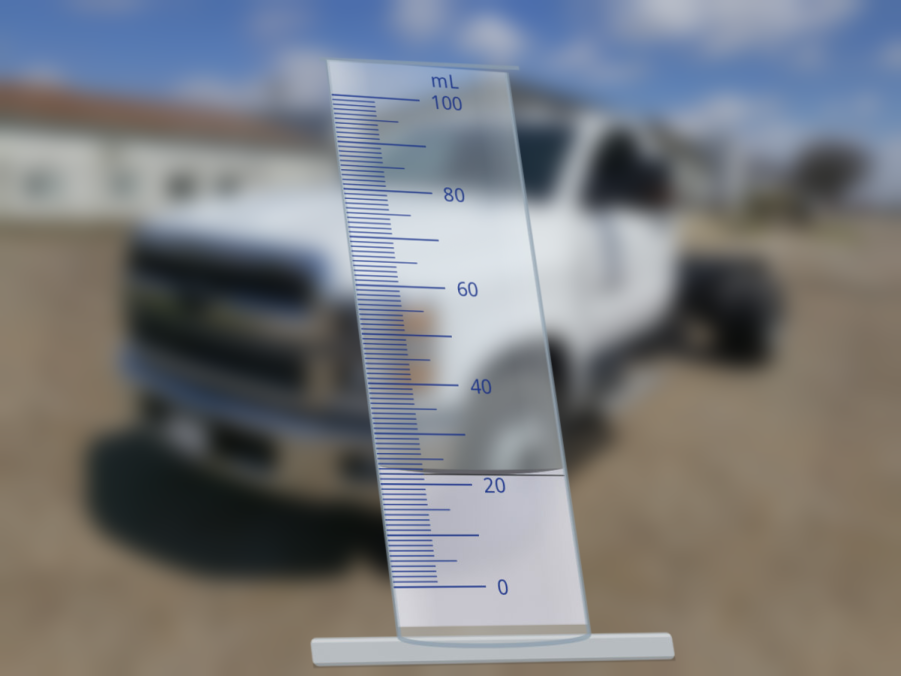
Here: 22 mL
